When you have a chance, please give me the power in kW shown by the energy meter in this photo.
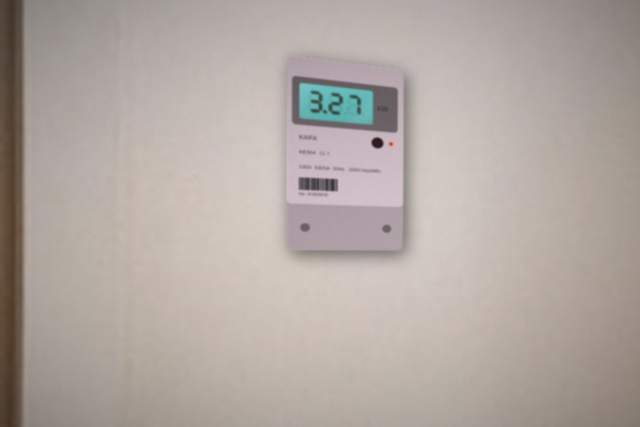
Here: 3.27 kW
